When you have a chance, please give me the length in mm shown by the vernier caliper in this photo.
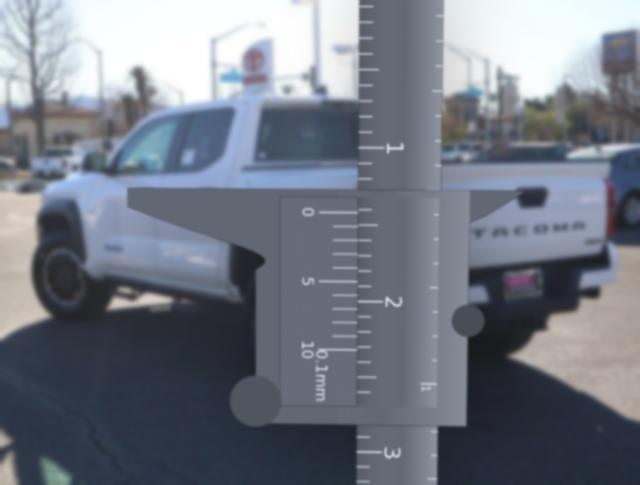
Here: 14.2 mm
